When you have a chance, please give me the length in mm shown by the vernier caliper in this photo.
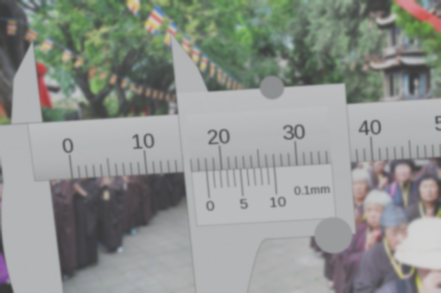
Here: 18.0 mm
